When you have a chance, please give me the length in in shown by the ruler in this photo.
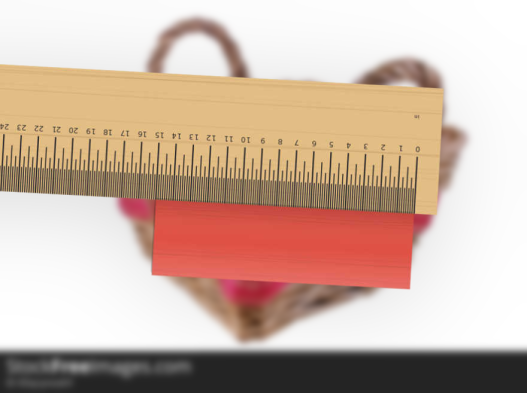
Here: 15 in
